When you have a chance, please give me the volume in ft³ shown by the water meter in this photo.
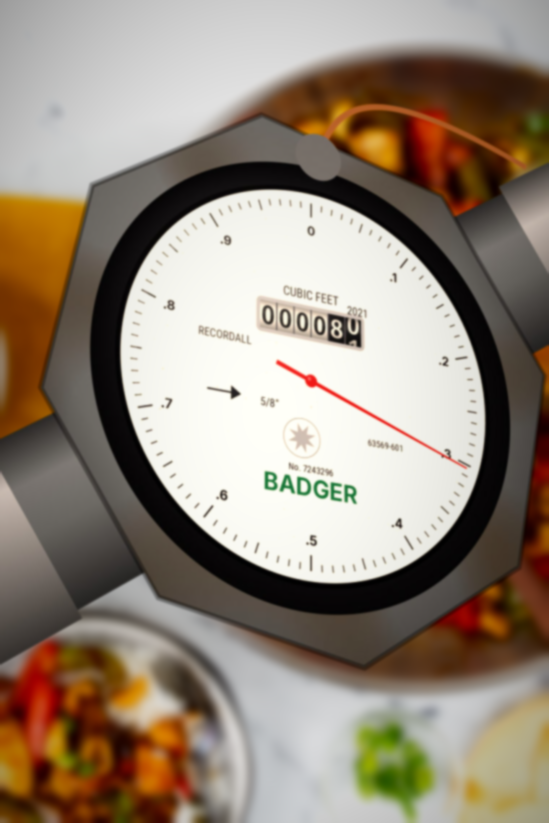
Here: 80.30 ft³
